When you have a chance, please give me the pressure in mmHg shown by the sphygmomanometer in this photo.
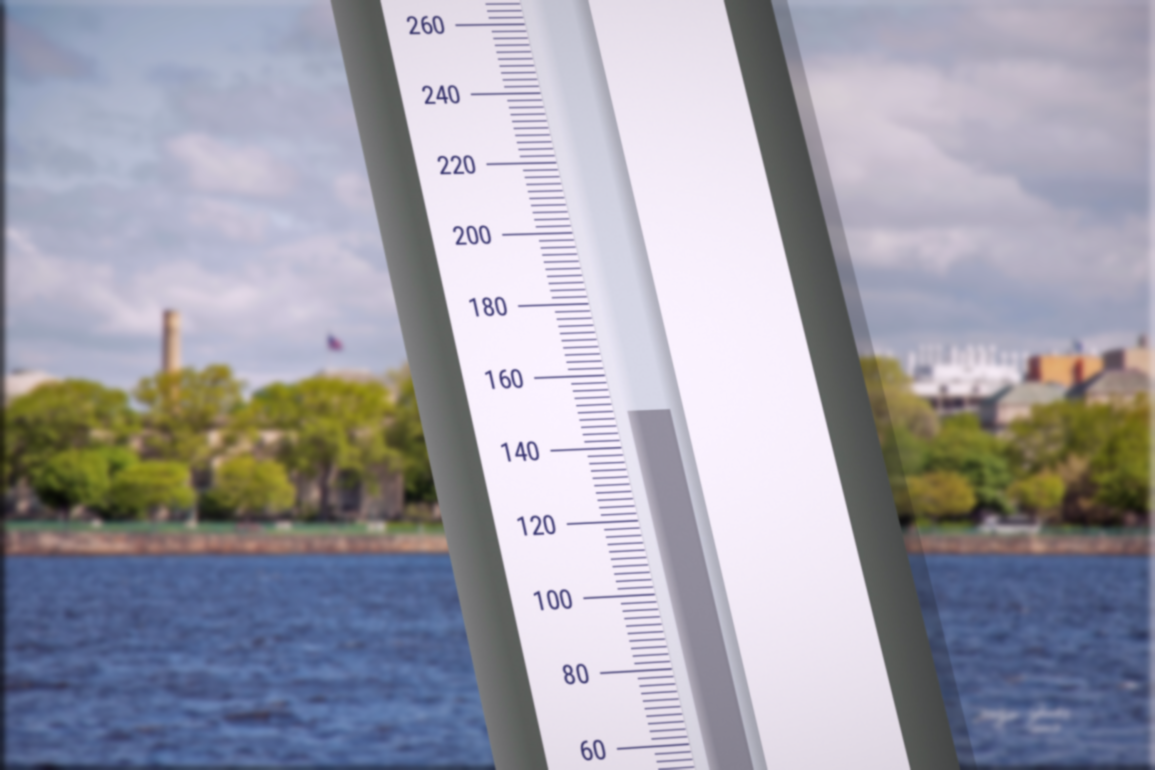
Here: 150 mmHg
